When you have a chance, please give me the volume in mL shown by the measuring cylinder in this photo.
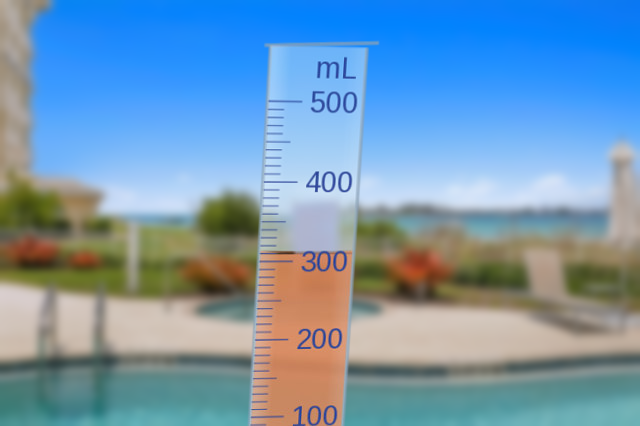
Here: 310 mL
